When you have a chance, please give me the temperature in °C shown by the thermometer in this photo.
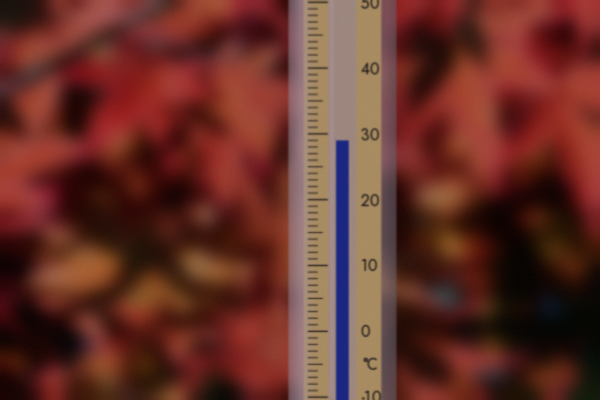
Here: 29 °C
